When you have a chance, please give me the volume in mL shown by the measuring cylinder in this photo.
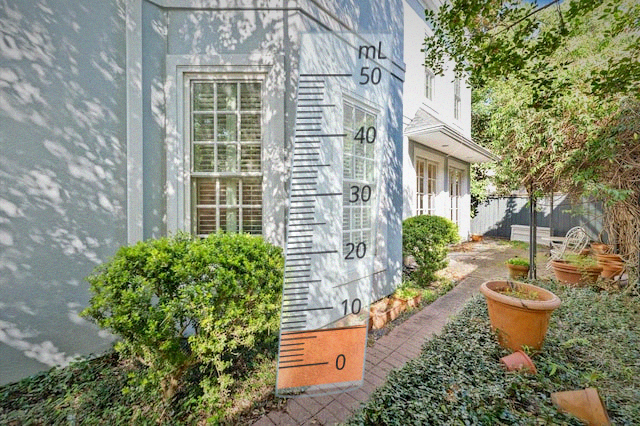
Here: 6 mL
